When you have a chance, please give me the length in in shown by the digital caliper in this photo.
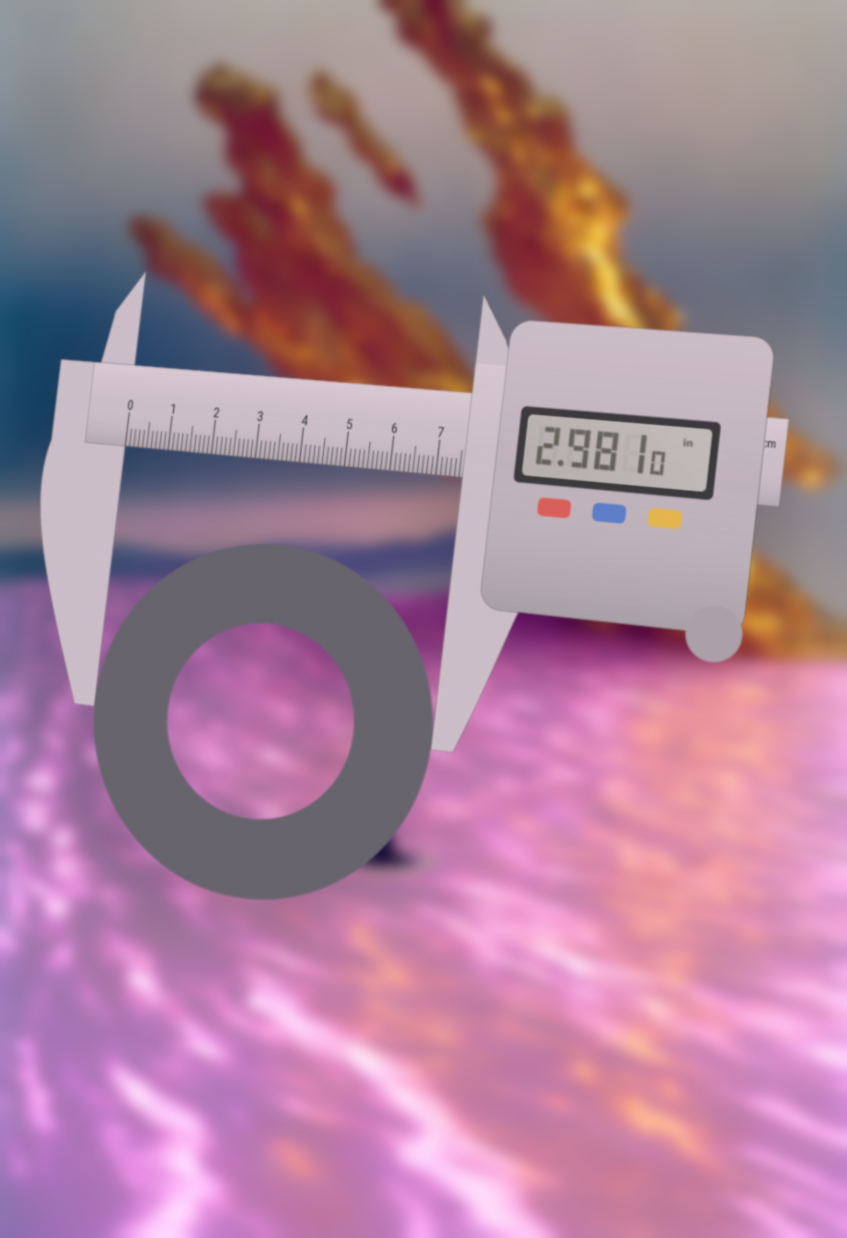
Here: 2.9810 in
